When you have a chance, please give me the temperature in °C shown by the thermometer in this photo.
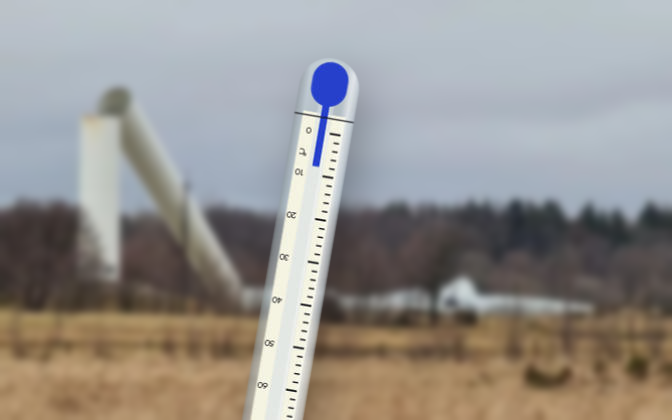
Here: 8 °C
